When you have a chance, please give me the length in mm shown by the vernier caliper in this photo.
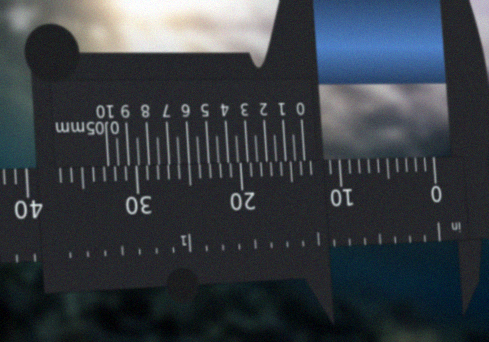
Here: 13.6 mm
